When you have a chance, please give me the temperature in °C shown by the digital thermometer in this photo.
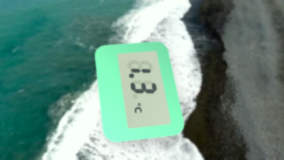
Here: 1.3 °C
